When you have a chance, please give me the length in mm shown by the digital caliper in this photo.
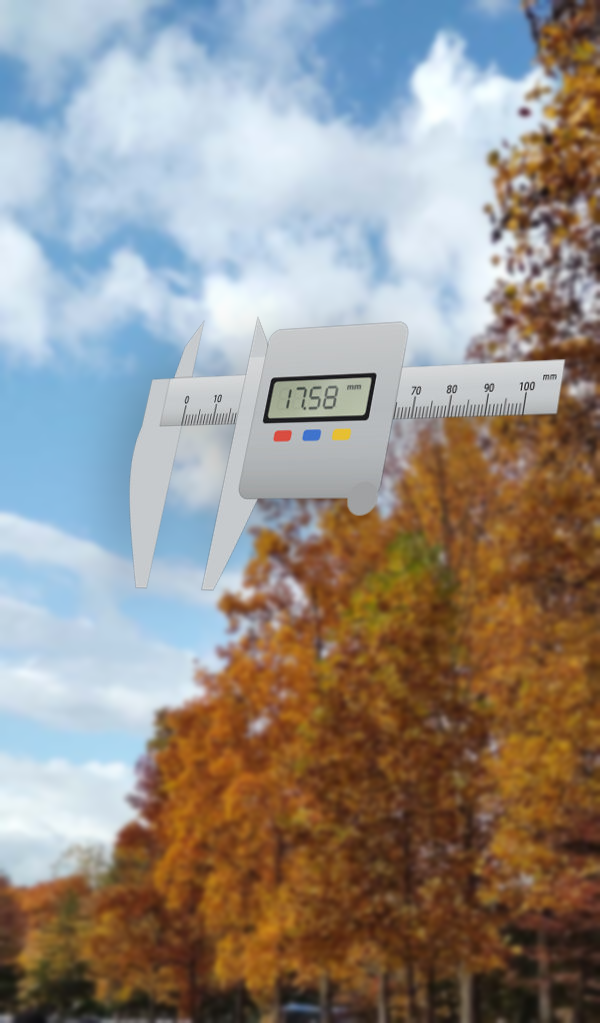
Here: 17.58 mm
